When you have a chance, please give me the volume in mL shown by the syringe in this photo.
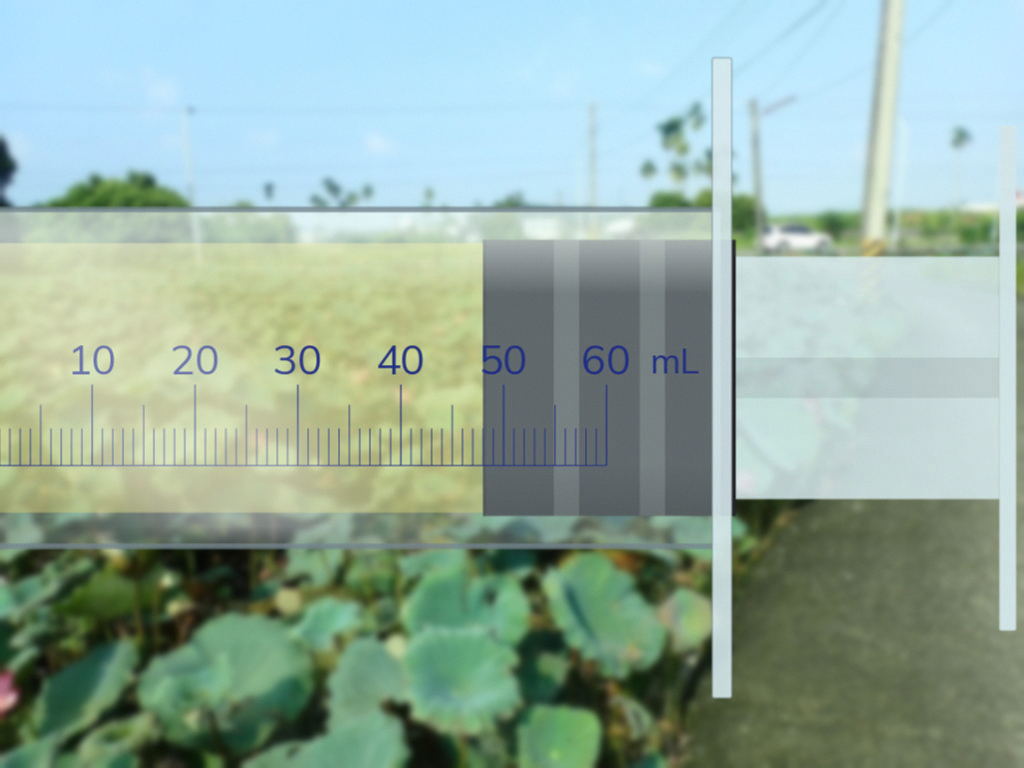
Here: 48 mL
